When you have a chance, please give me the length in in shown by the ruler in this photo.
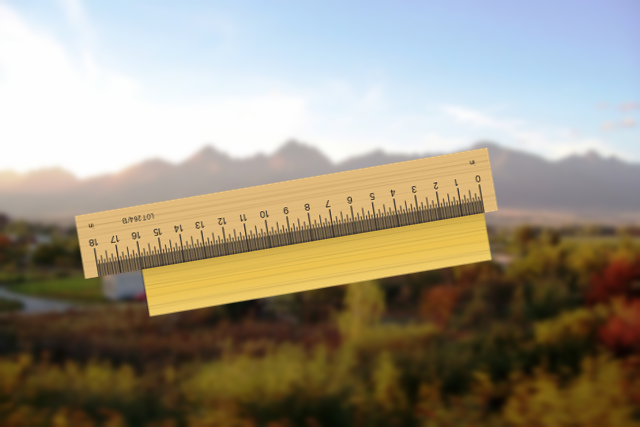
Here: 16 in
